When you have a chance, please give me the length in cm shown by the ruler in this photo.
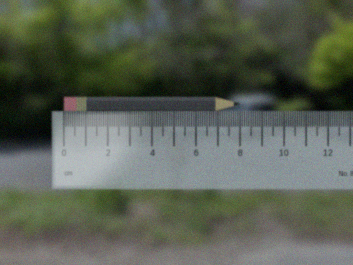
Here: 8 cm
